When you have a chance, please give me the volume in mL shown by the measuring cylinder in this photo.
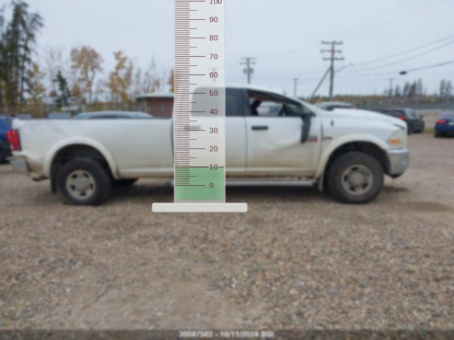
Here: 10 mL
